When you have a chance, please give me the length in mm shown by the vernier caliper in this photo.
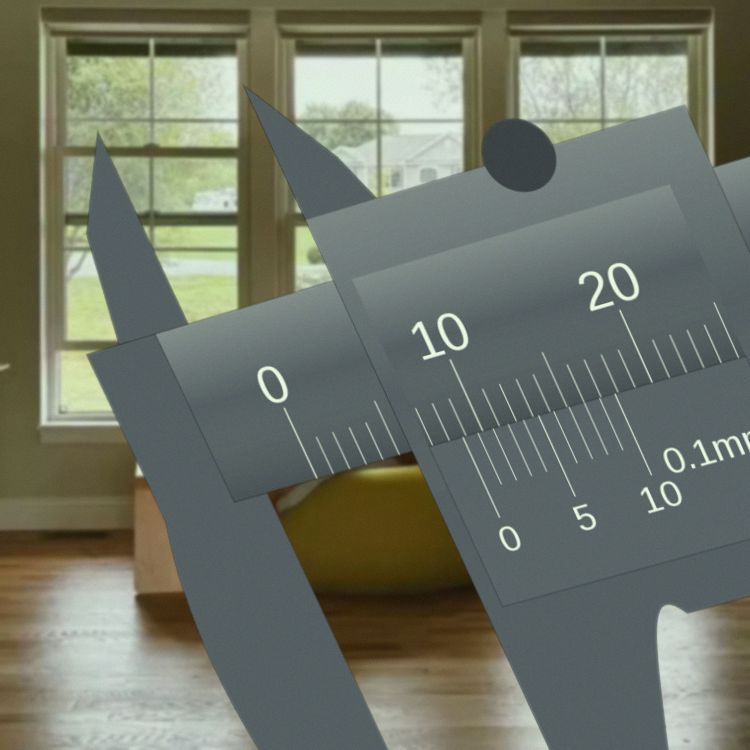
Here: 8.8 mm
